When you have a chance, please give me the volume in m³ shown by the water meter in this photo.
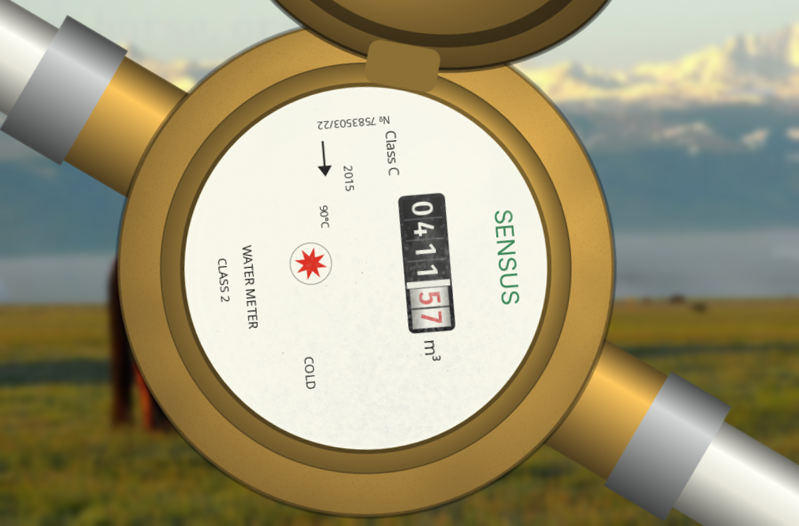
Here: 411.57 m³
